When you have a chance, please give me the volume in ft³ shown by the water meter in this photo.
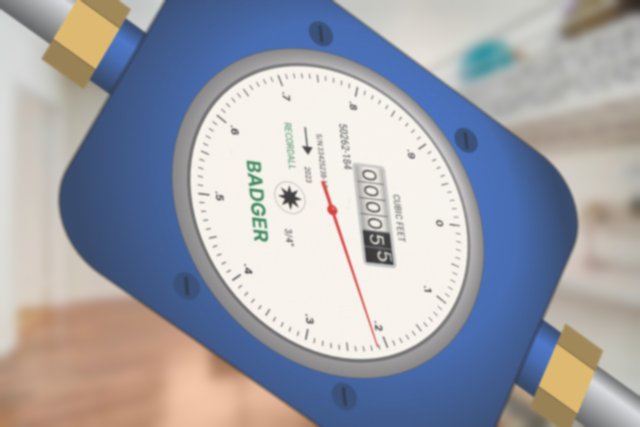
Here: 55.21 ft³
